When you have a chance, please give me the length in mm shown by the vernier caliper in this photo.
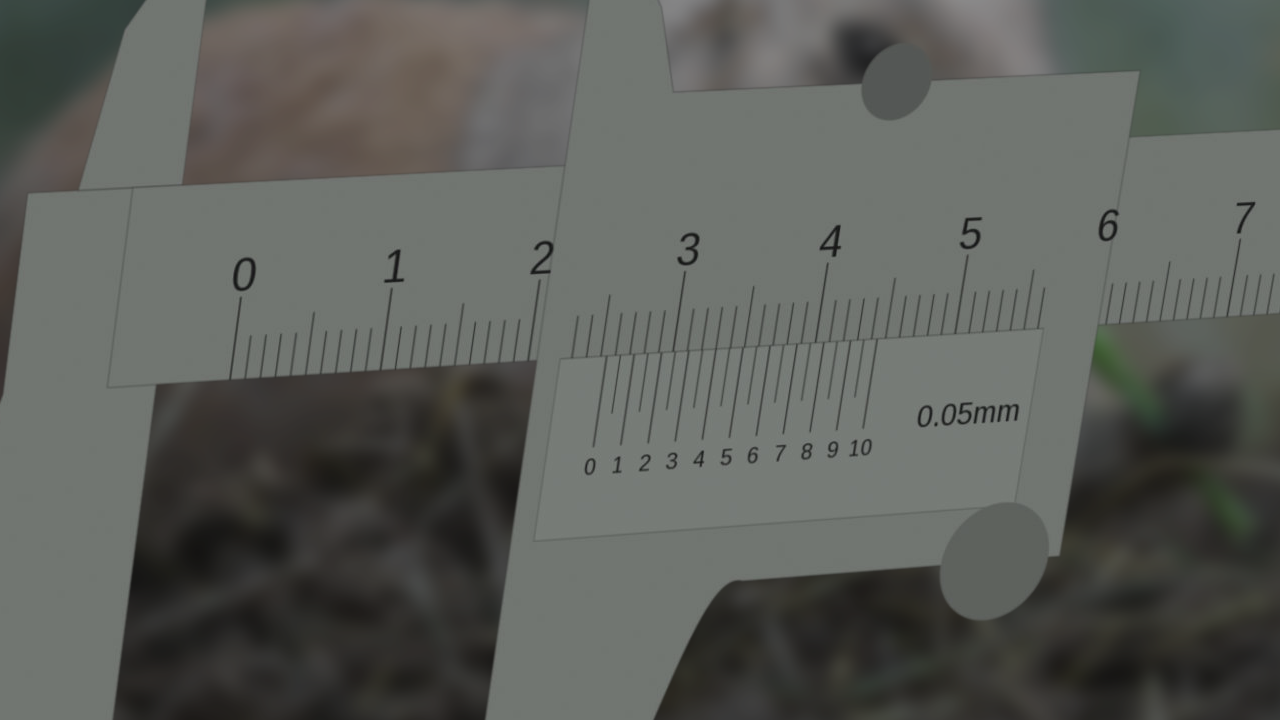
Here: 25.4 mm
